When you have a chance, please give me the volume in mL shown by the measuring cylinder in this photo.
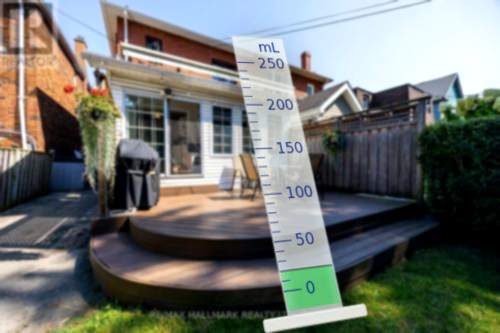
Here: 20 mL
